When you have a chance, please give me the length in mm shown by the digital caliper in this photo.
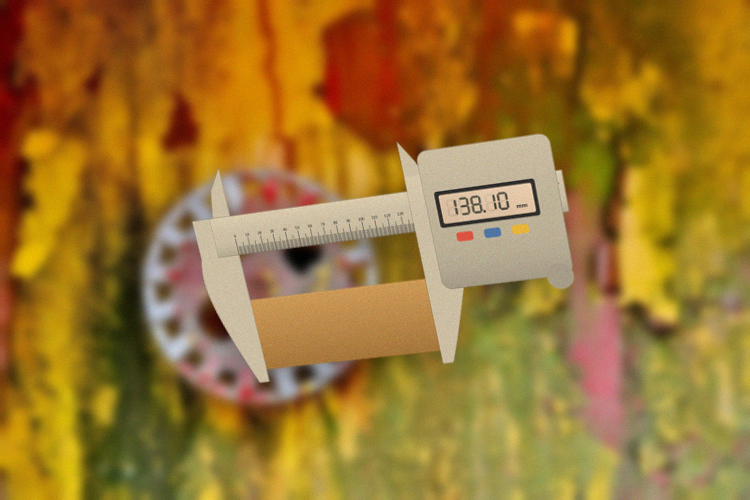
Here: 138.10 mm
